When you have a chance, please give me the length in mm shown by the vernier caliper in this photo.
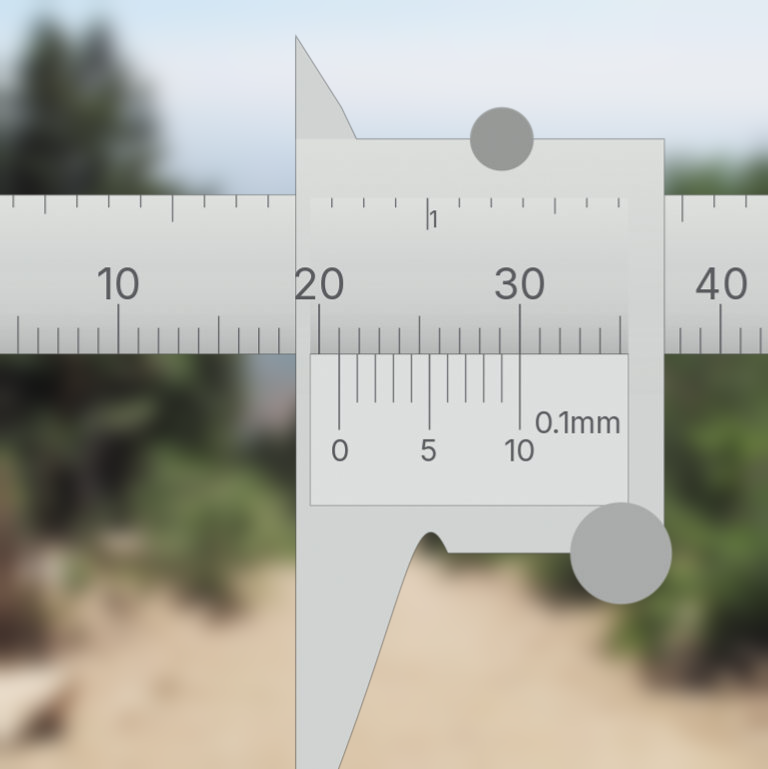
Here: 21.0 mm
